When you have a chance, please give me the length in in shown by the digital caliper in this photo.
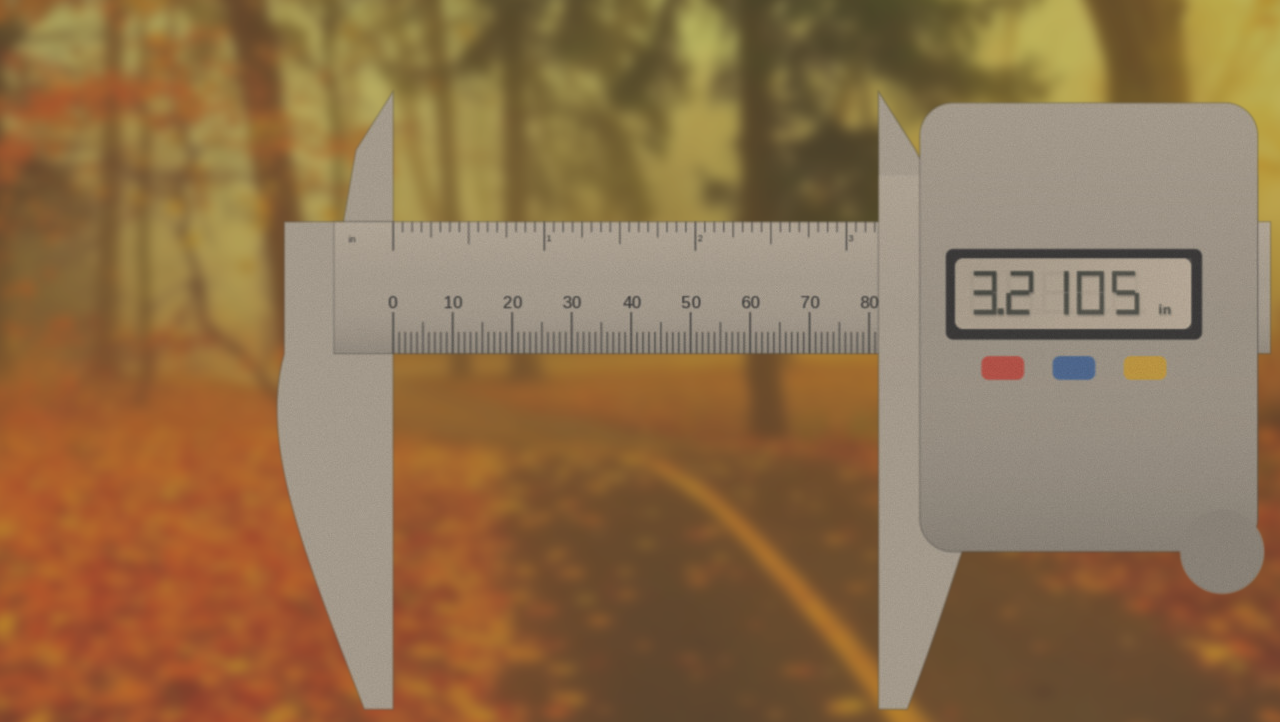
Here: 3.2105 in
